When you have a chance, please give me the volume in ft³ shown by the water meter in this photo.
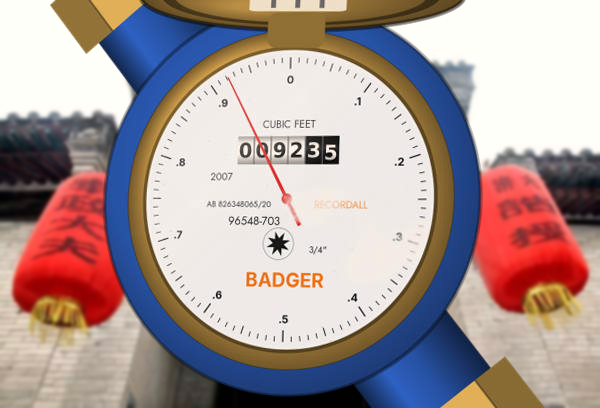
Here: 9234.92 ft³
